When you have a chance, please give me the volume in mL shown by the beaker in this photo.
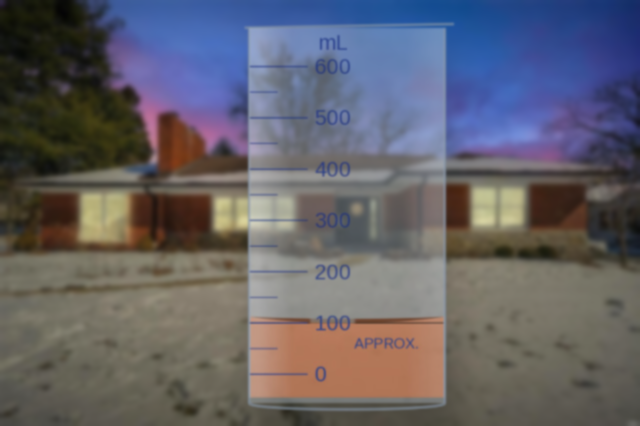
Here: 100 mL
